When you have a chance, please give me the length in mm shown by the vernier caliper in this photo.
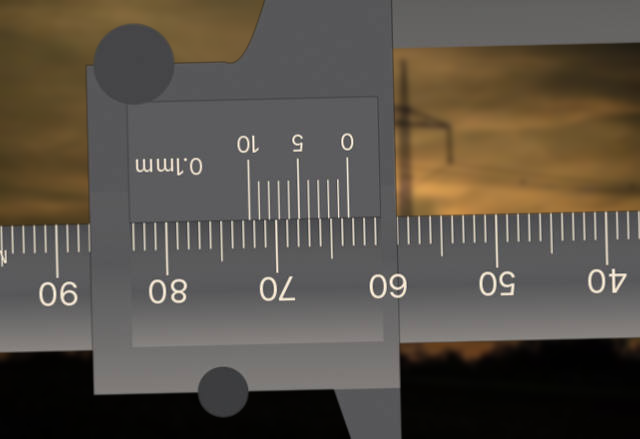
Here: 63.4 mm
